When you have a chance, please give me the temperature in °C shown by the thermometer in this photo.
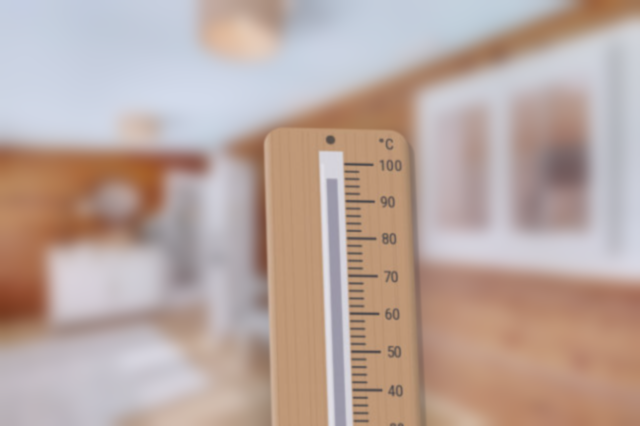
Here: 96 °C
